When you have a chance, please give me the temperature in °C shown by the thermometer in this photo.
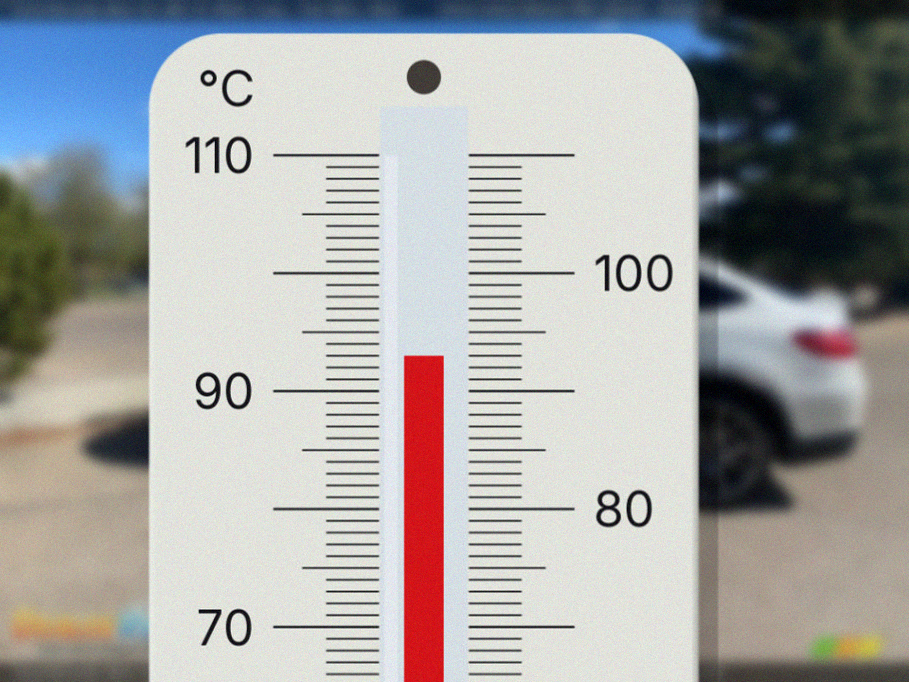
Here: 93 °C
